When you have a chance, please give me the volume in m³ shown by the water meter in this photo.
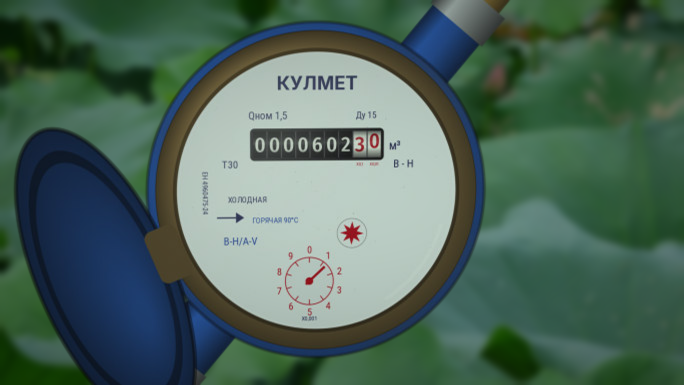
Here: 602.301 m³
